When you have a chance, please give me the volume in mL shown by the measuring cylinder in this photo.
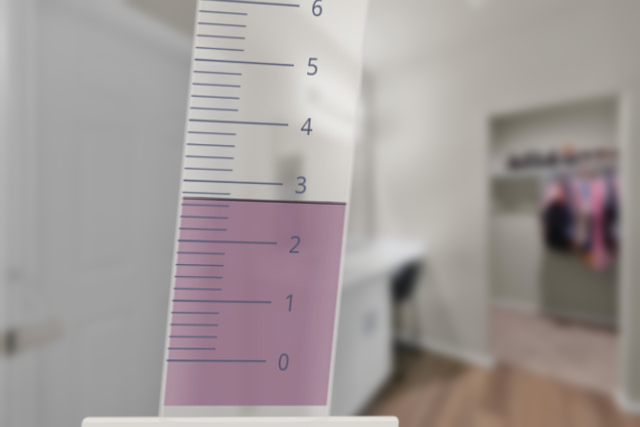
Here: 2.7 mL
